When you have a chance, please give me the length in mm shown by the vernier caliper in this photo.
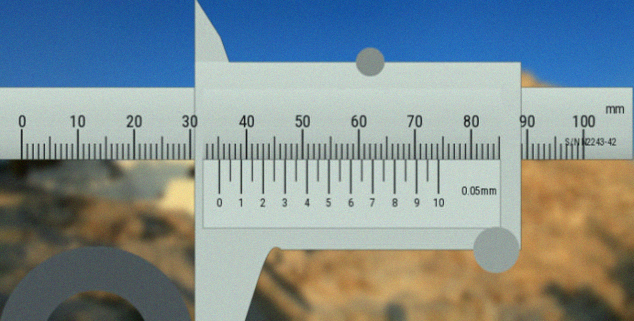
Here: 35.2 mm
